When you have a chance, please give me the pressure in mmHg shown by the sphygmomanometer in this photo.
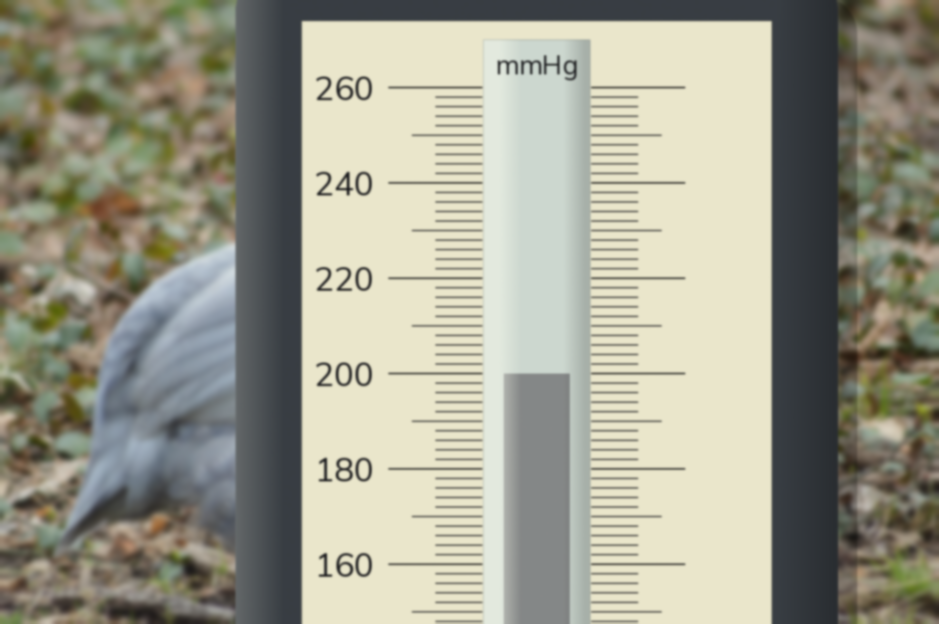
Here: 200 mmHg
